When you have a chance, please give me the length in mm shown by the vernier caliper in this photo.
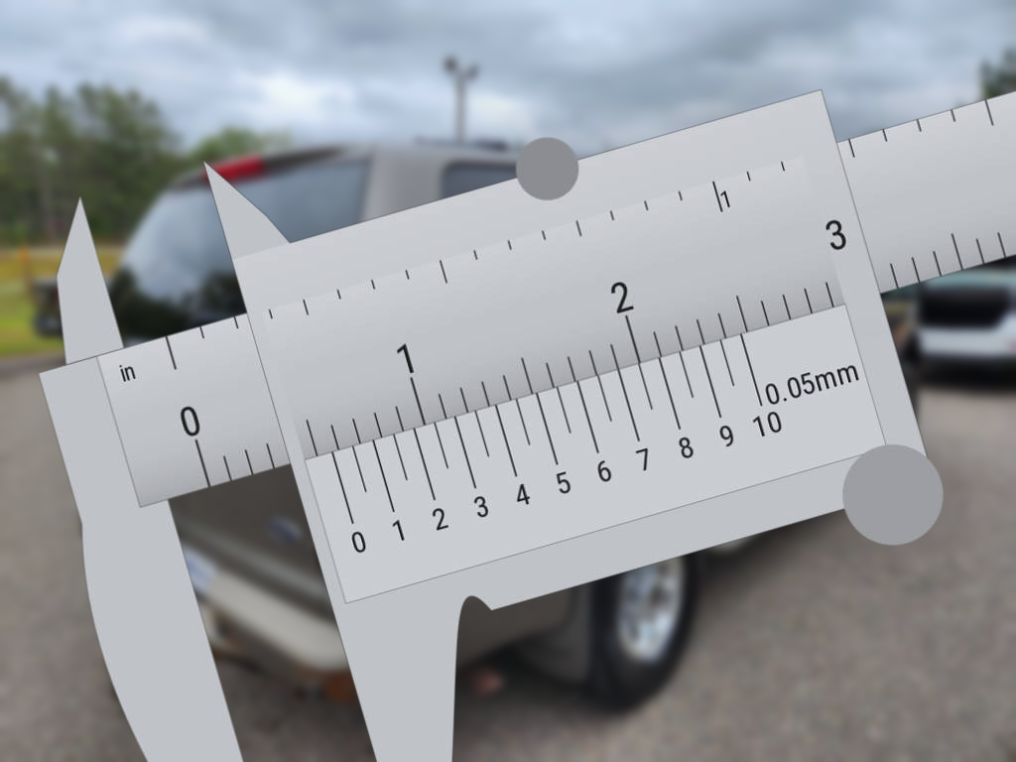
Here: 5.70 mm
